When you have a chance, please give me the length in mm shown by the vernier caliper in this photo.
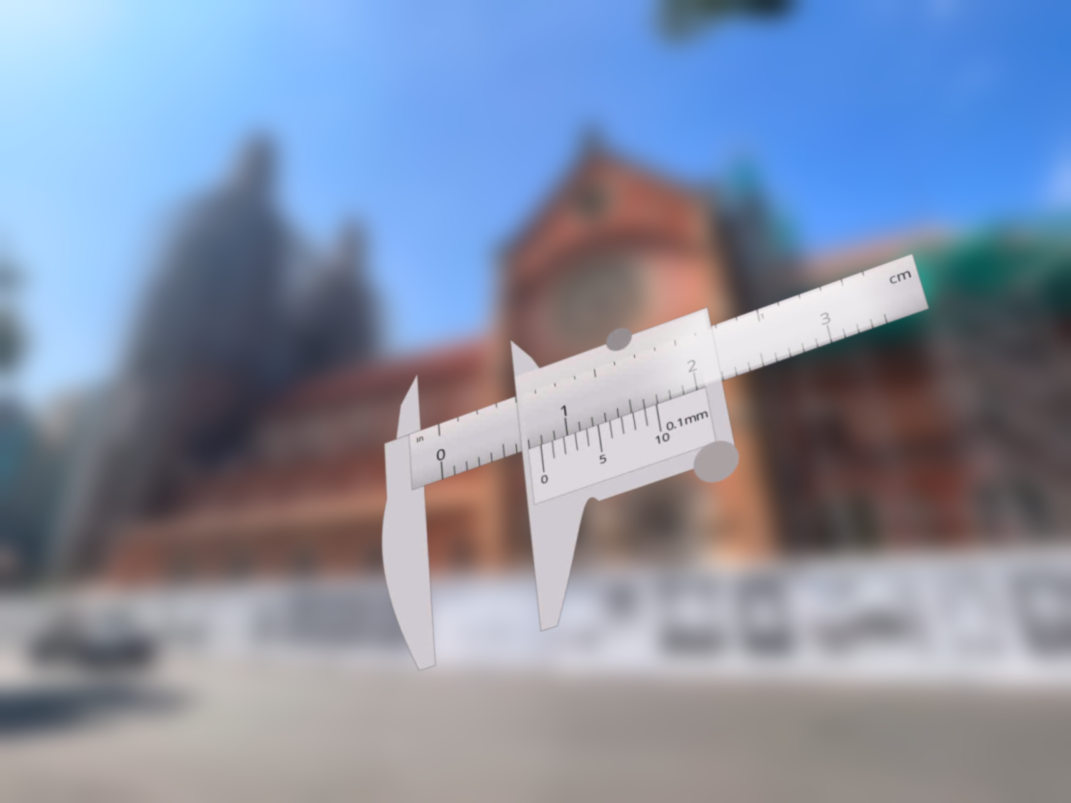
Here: 7.9 mm
